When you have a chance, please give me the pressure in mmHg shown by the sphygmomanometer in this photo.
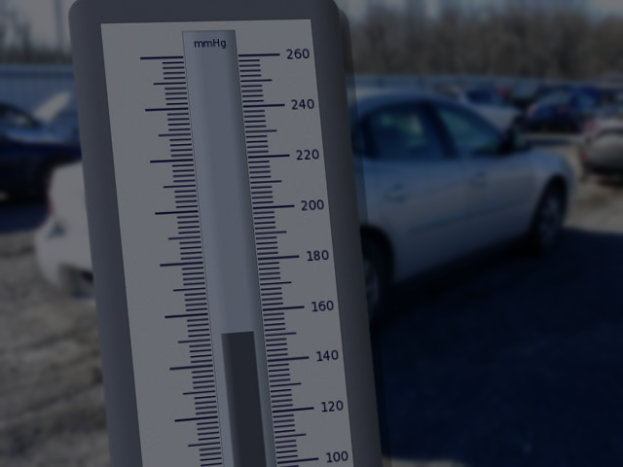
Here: 152 mmHg
